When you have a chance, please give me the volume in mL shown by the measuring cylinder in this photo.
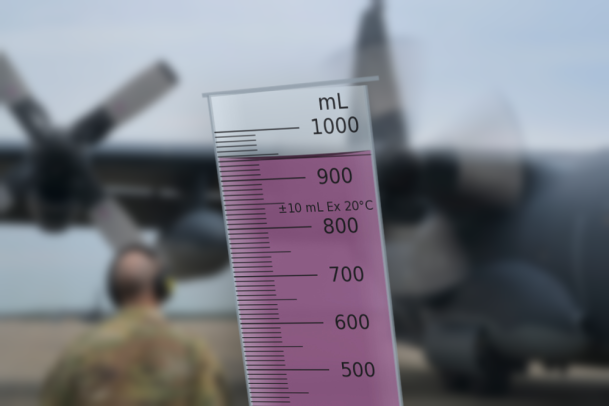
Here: 940 mL
